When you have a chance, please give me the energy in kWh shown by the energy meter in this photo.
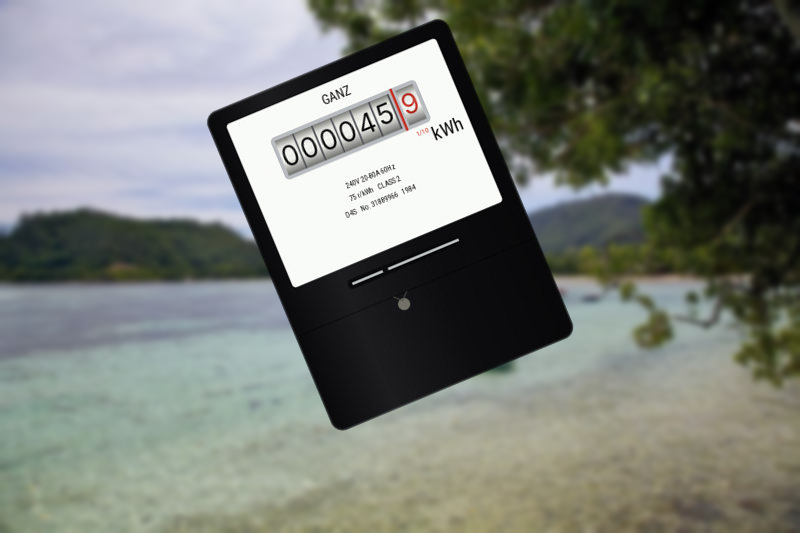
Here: 45.9 kWh
